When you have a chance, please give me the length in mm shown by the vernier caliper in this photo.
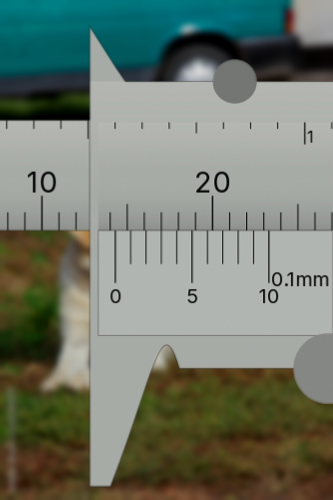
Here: 14.3 mm
